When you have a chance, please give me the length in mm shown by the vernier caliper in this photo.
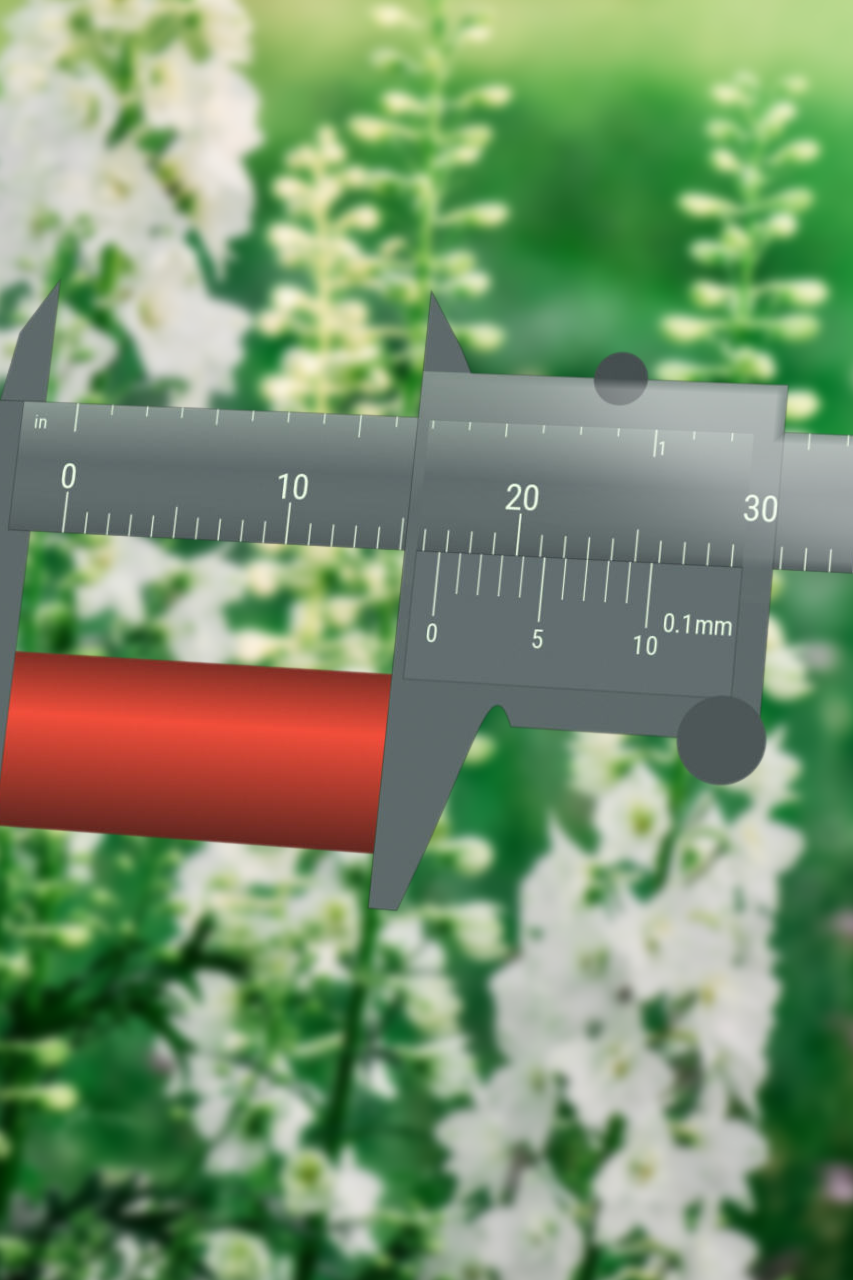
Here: 16.7 mm
